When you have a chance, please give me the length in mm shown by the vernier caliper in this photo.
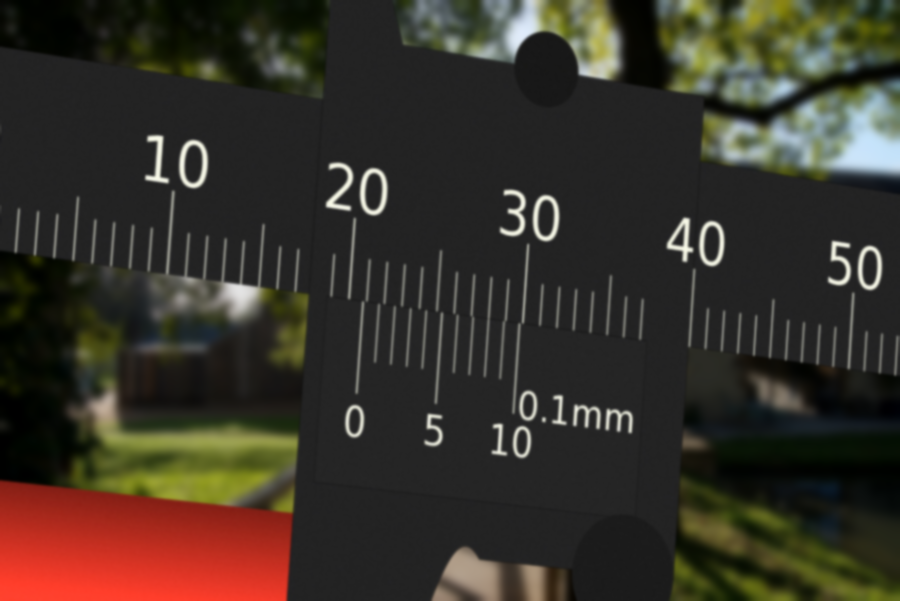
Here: 20.8 mm
